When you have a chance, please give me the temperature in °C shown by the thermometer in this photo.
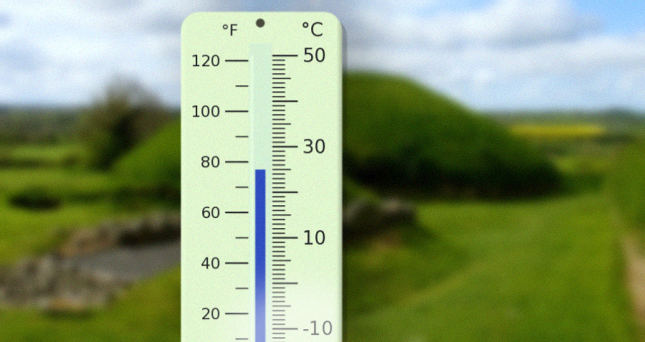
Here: 25 °C
